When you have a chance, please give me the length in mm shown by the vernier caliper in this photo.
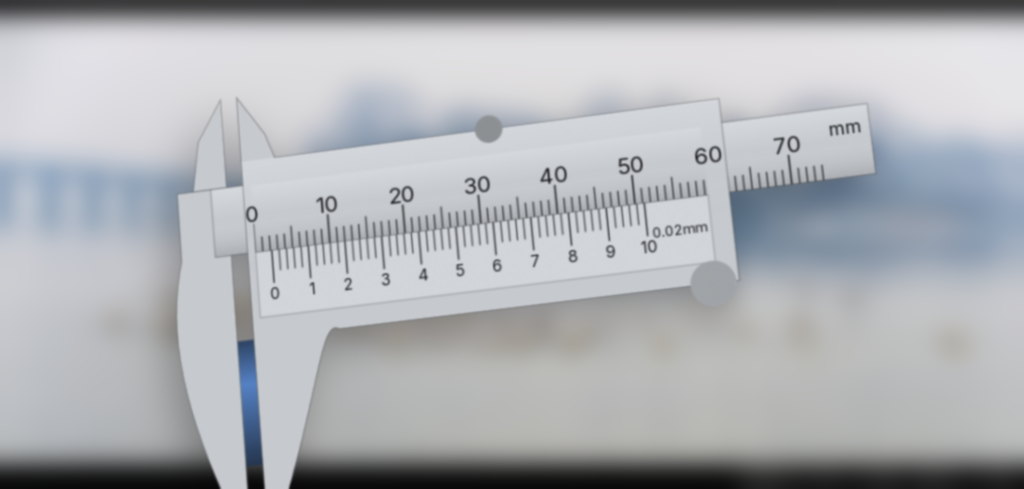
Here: 2.2 mm
